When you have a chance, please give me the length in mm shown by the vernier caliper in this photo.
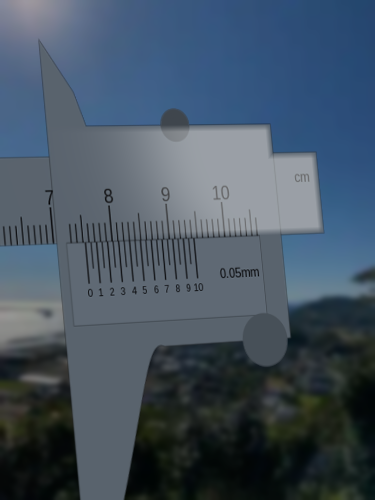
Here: 75.4 mm
